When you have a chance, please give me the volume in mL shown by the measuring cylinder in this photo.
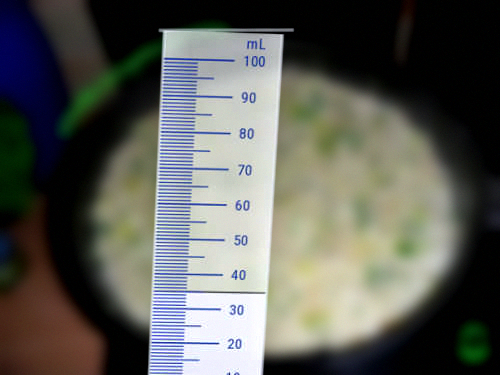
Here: 35 mL
